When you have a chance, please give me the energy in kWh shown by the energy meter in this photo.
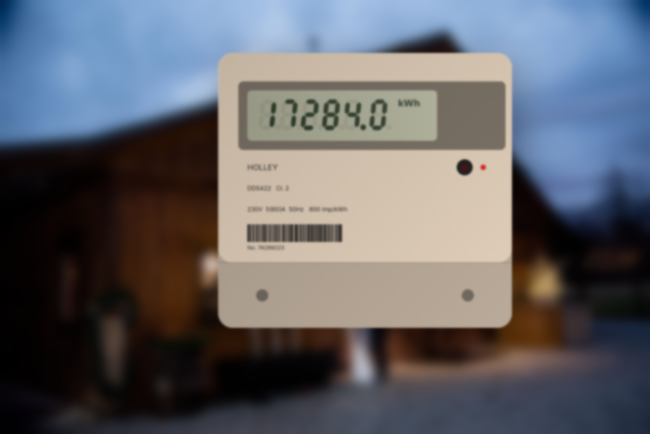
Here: 17284.0 kWh
